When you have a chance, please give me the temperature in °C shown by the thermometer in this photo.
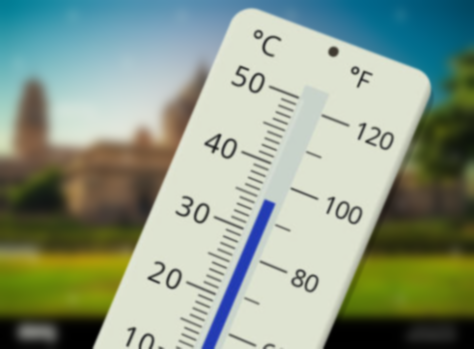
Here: 35 °C
